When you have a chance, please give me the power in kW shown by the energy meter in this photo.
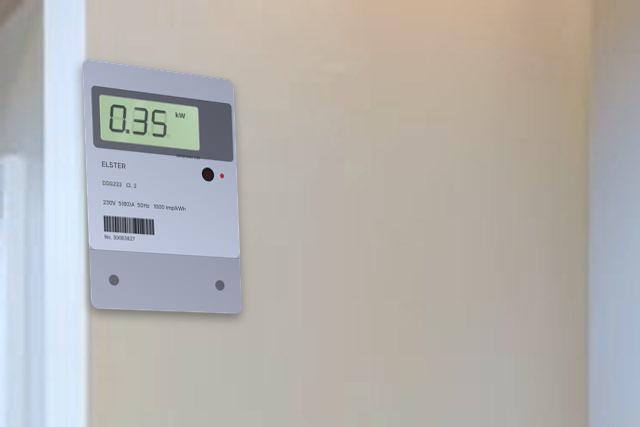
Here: 0.35 kW
